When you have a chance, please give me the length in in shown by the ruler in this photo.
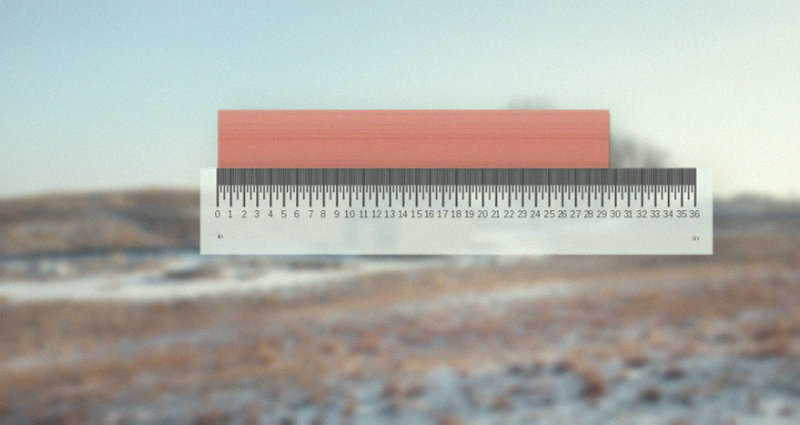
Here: 29.5 in
